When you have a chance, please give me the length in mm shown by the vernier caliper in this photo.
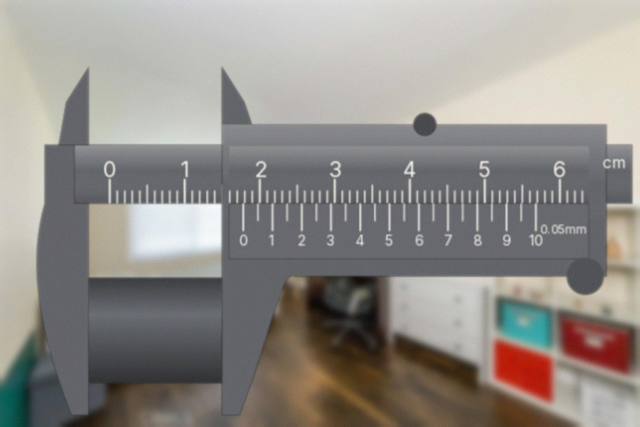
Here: 17.8 mm
